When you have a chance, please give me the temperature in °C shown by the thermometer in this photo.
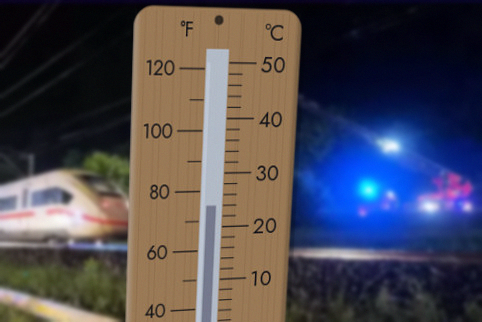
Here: 24 °C
